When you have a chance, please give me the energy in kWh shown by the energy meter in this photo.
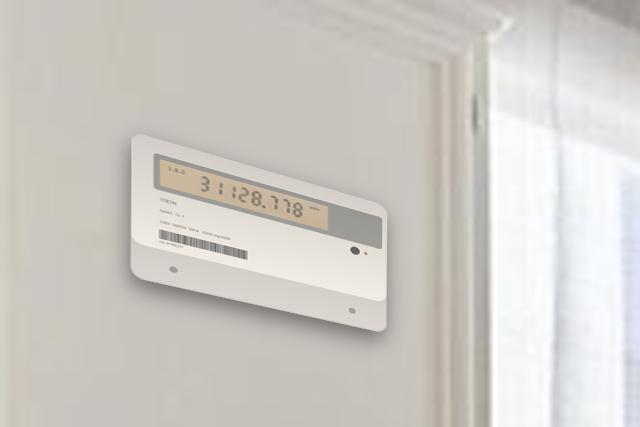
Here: 31128.778 kWh
